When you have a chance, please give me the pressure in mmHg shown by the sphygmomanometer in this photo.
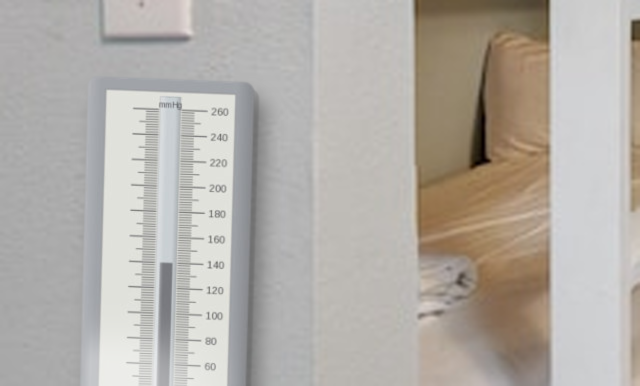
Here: 140 mmHg
